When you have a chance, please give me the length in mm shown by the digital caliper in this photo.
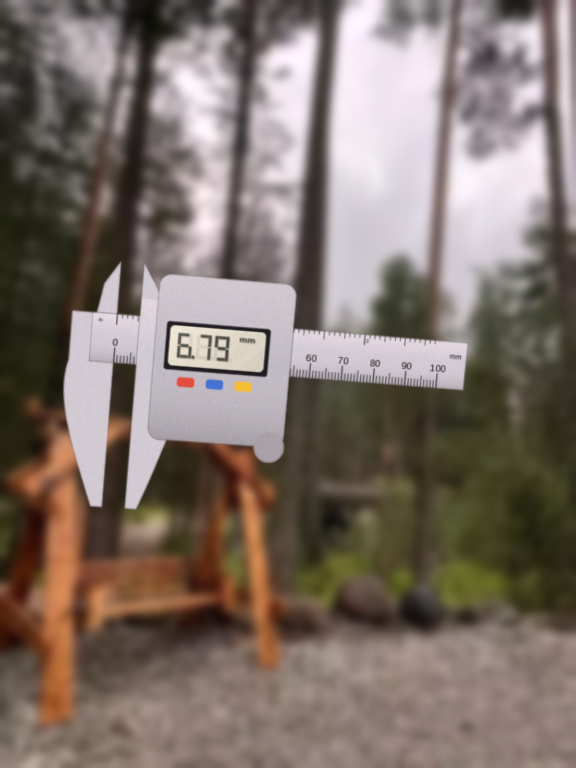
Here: 6.79 mm
